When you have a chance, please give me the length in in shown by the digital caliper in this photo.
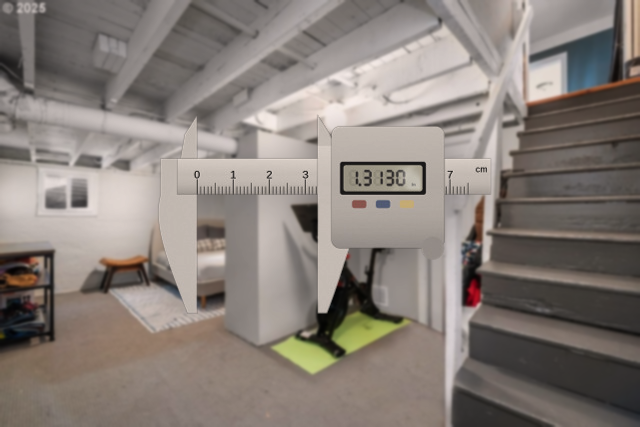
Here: 1.3130 in
